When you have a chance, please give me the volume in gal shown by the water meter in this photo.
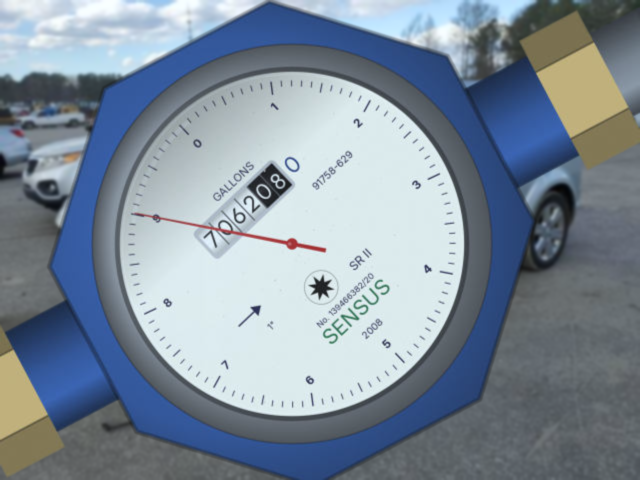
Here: 7062079.0 gal
